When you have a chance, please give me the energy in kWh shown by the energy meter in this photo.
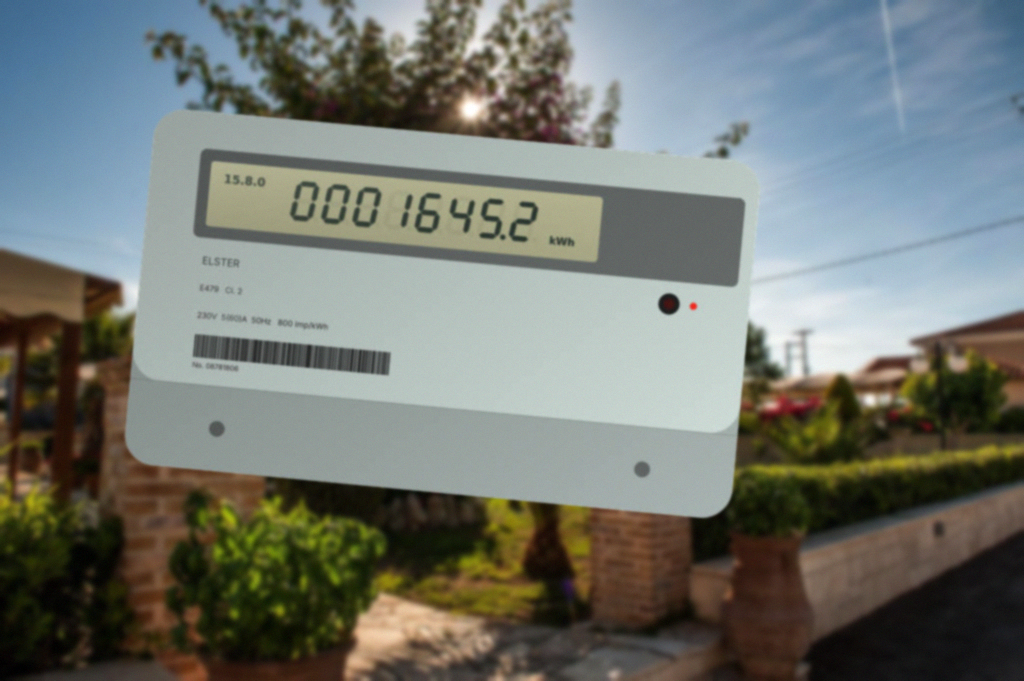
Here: 1645.2 kWh
